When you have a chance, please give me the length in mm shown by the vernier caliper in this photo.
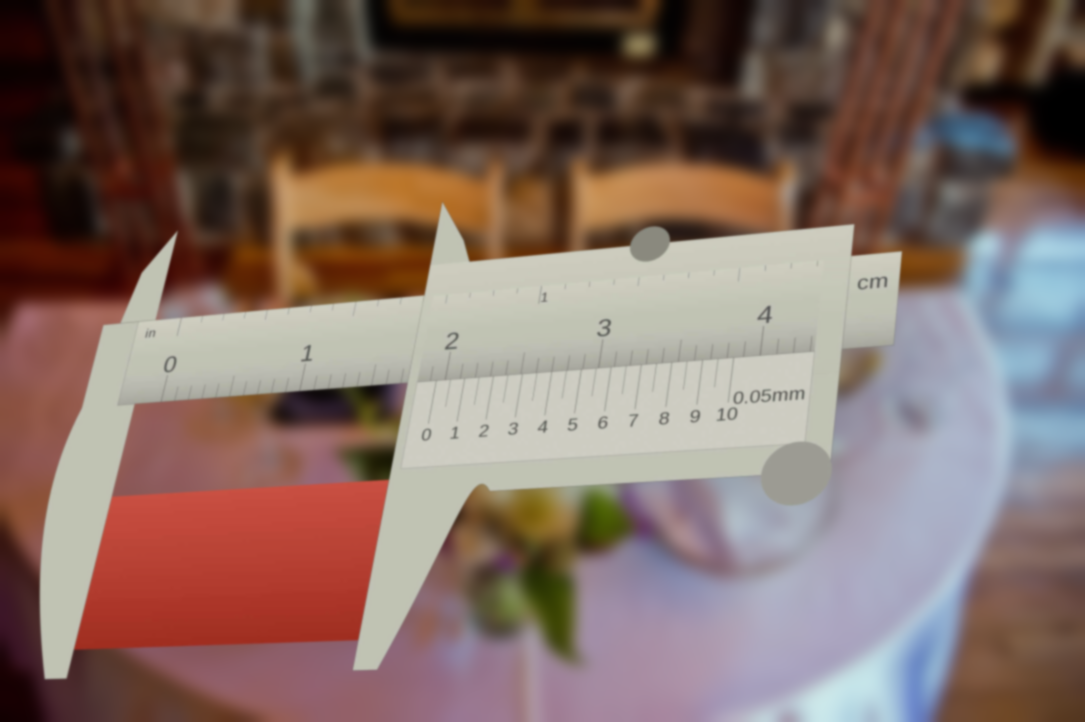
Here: 19.4 mm
